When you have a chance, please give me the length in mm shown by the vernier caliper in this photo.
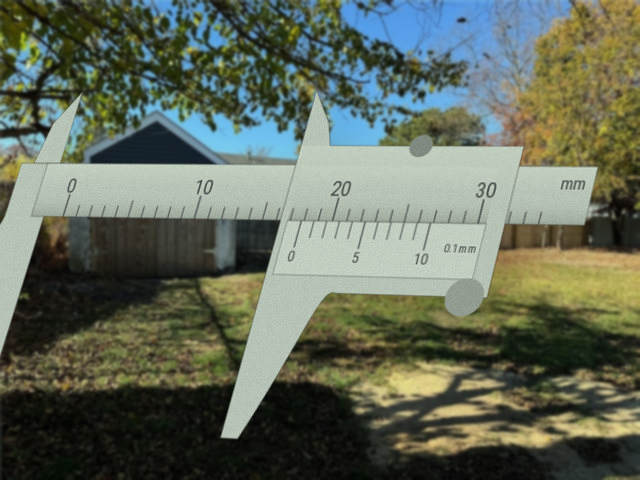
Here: 17.8 mm
